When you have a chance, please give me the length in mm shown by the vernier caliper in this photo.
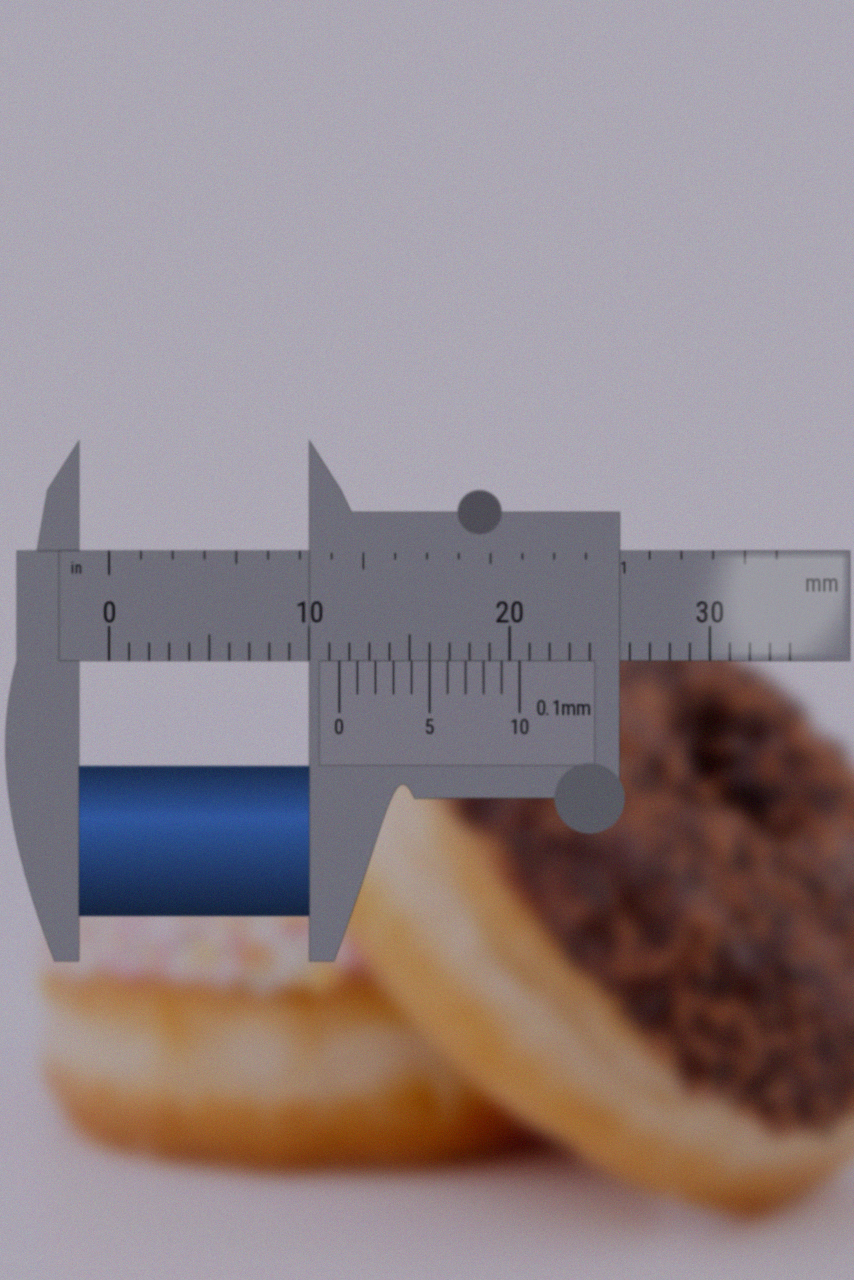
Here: 11.5 mm
